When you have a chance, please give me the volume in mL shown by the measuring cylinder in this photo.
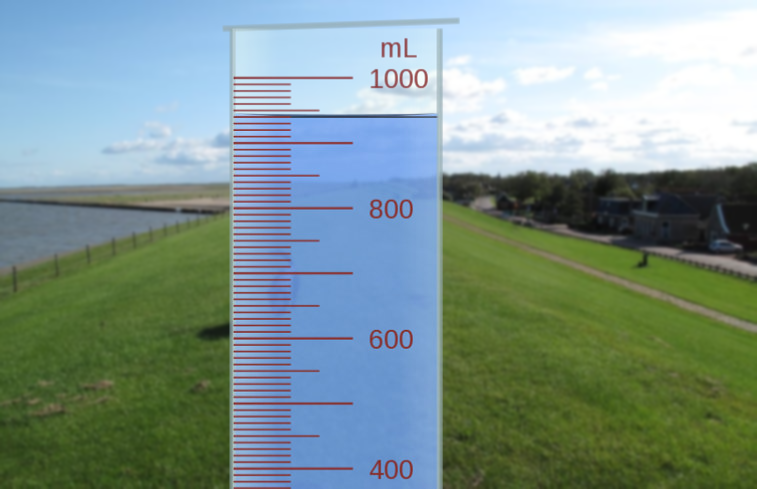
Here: 940 mL
